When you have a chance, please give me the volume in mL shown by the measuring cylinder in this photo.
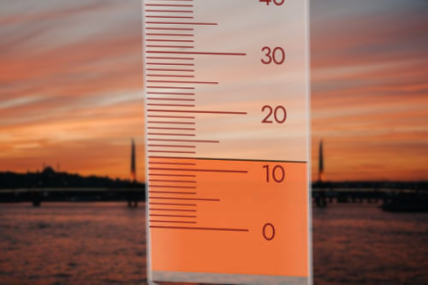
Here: 12 mL
